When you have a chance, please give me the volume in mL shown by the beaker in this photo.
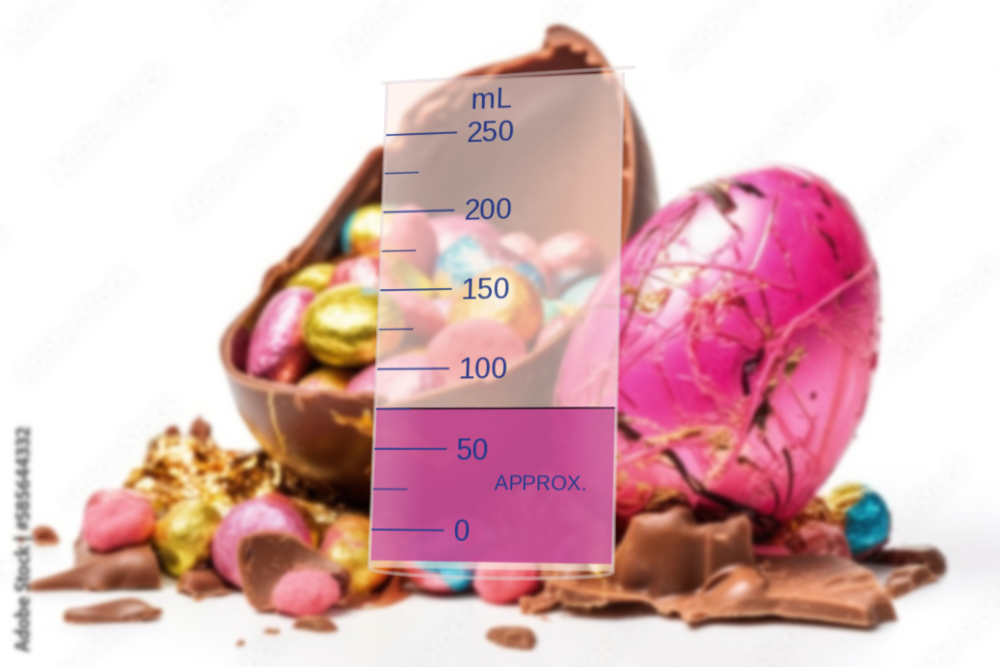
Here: 75 mL
